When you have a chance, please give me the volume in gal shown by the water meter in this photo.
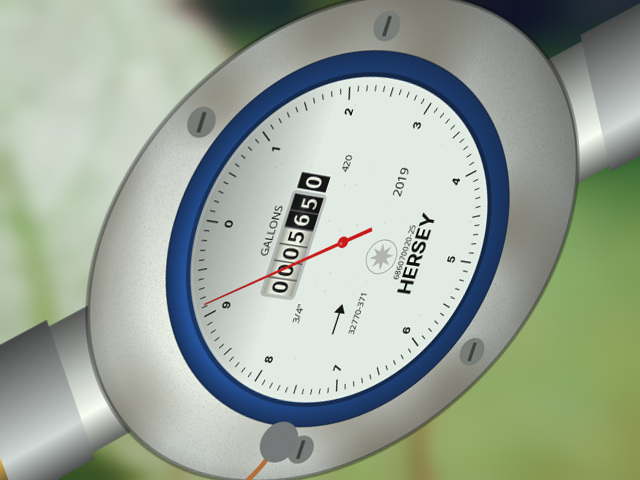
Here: 5649.1 gal
